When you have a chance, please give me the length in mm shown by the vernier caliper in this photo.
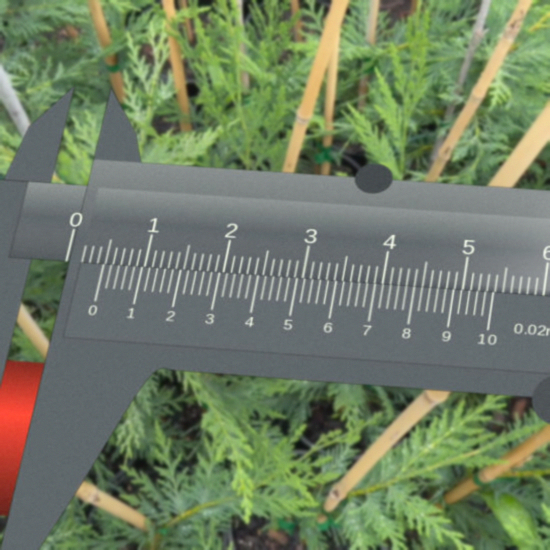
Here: 4.8 mm
